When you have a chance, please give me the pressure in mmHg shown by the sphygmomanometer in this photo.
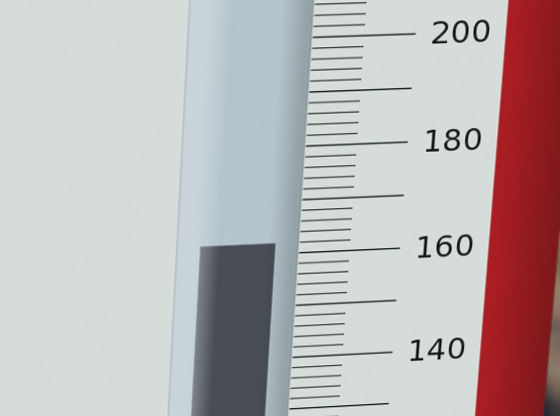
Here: 162 mmHg
